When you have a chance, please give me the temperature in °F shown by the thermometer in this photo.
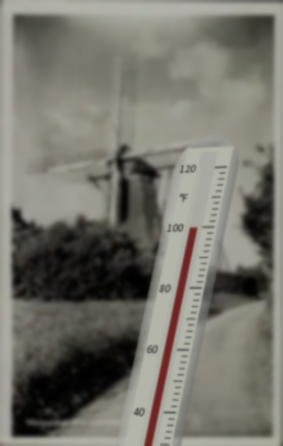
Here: 100 °F
